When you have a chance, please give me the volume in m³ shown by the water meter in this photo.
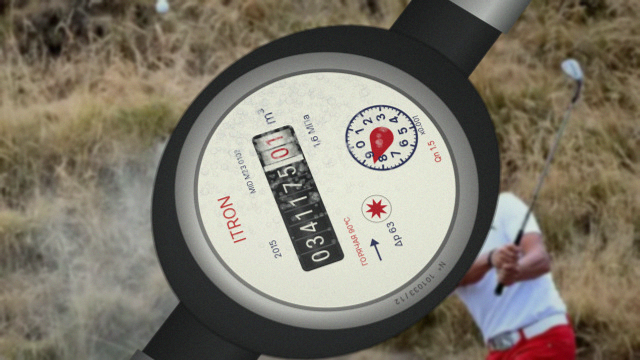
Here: 341175.018 m³
